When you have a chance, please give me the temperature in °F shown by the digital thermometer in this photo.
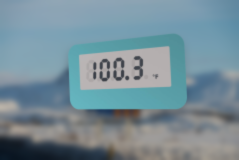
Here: 100.3 °F
